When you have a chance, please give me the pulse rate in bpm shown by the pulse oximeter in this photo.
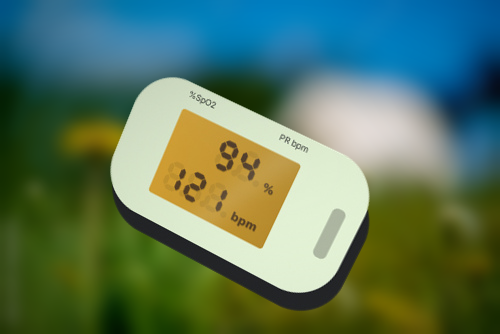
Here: 121 bpm
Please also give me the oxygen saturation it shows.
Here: 94 %
